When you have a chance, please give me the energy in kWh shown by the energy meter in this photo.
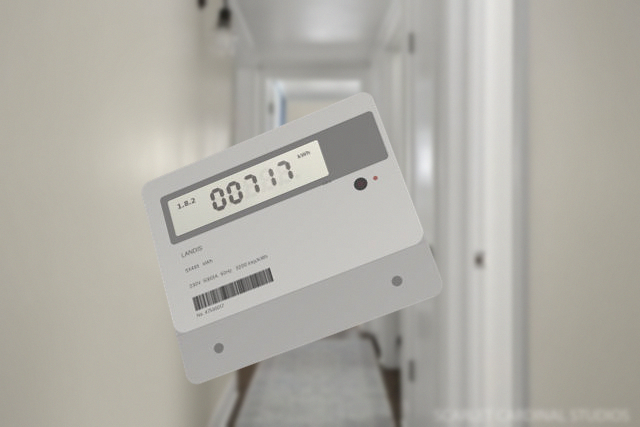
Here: 717 kWh
